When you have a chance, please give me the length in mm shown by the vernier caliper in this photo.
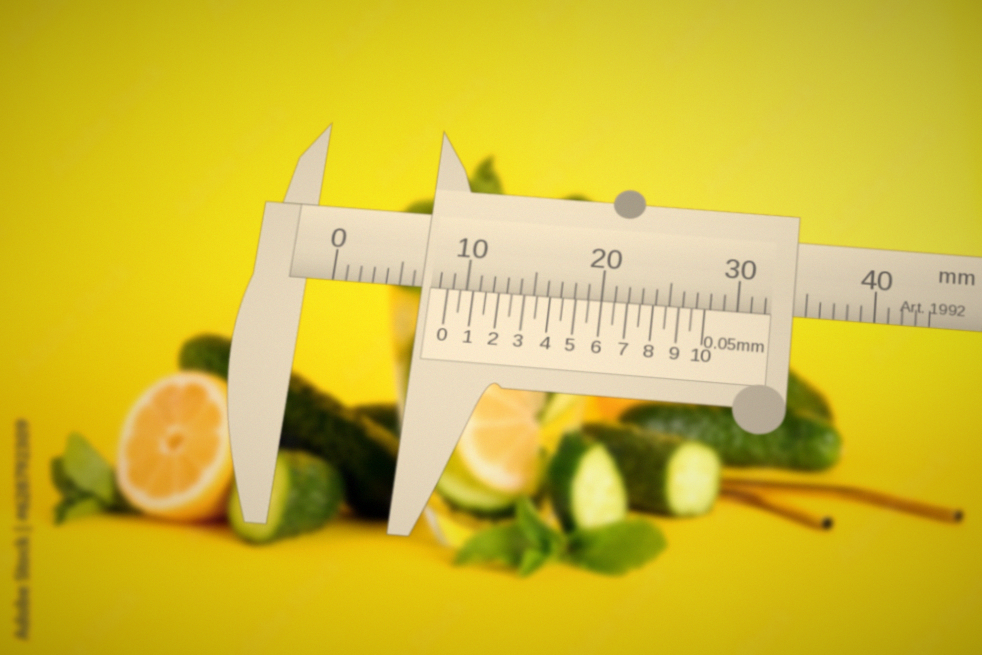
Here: 8.6 mm
